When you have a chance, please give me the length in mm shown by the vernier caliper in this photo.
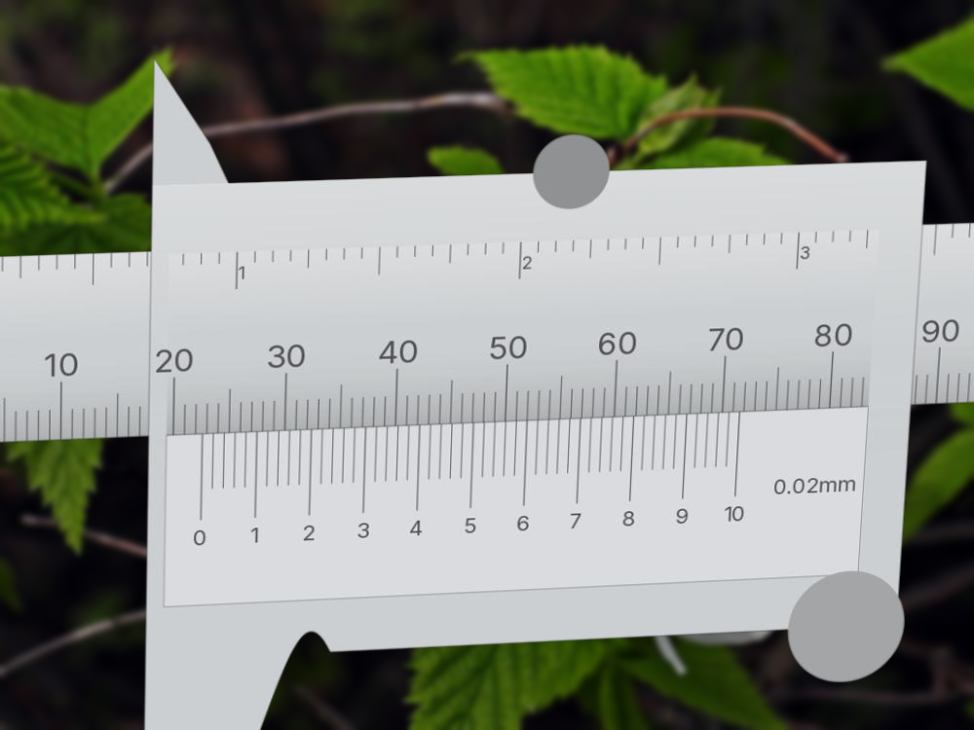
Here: 22.6 mm
